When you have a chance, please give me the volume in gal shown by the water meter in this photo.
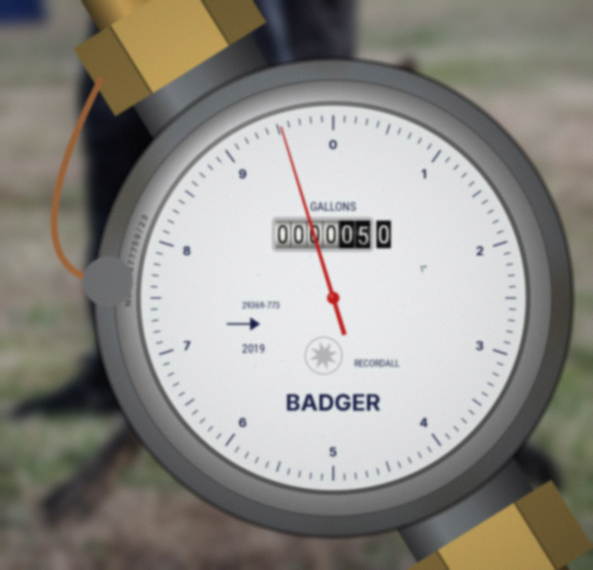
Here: 49.5 gal
